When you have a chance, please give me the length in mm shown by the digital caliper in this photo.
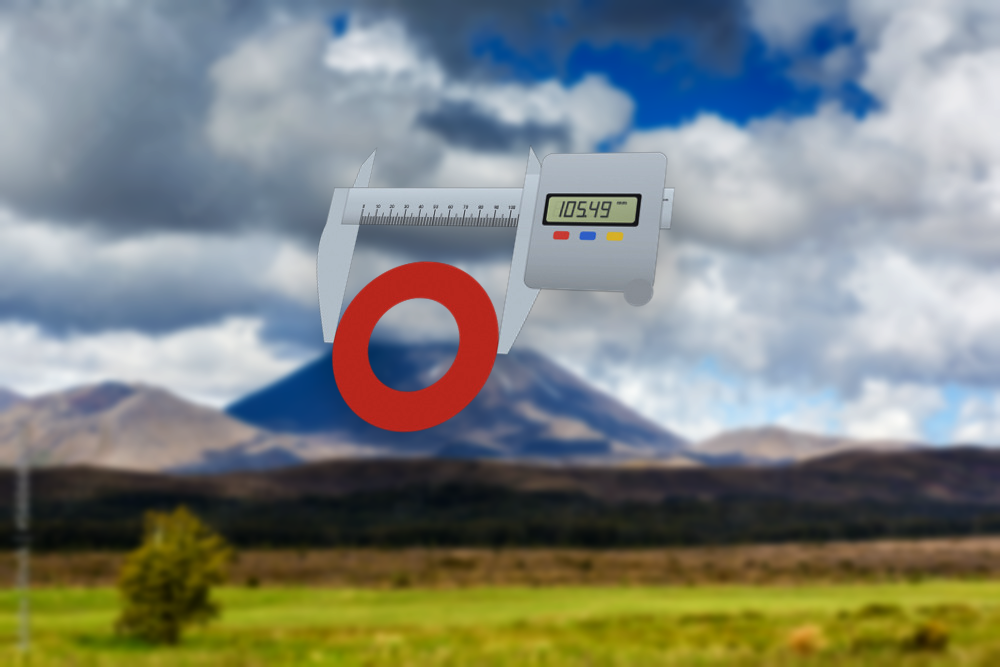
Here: 105.49 mm
